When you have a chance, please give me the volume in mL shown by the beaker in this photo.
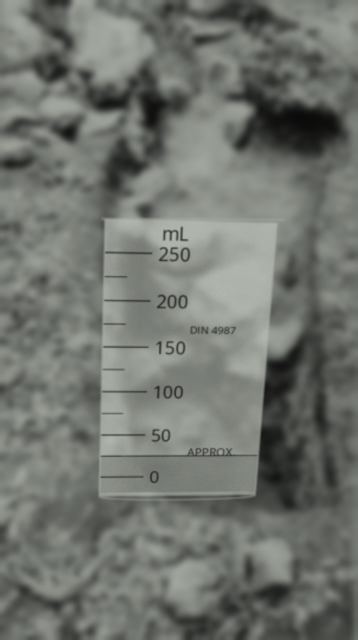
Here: 25 mL
